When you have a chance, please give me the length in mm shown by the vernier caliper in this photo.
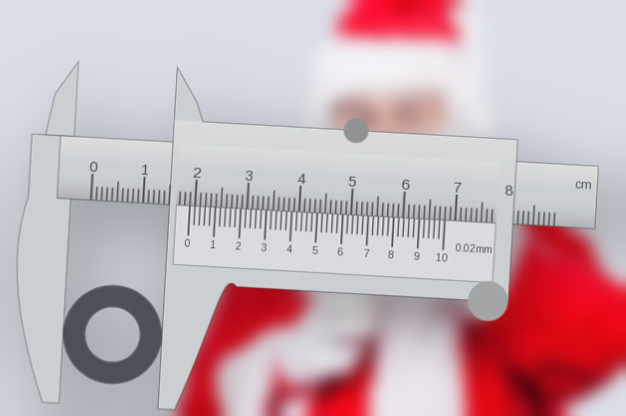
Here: 19.0 mm
